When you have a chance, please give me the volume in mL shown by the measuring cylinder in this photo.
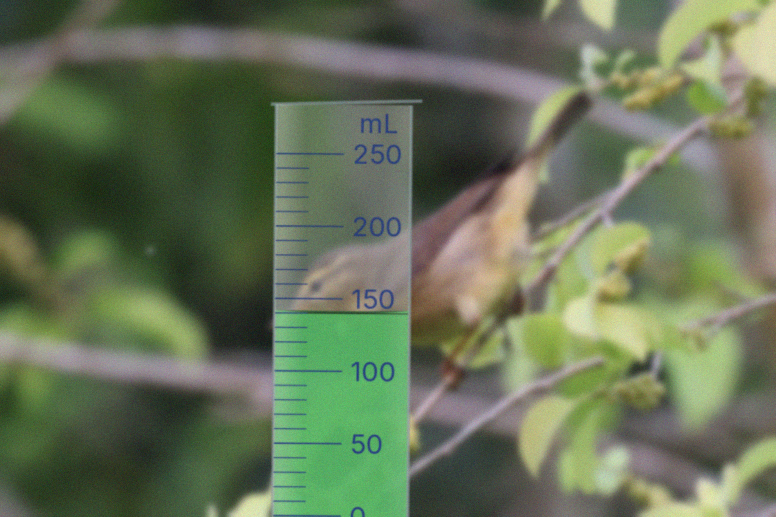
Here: 140 mL
